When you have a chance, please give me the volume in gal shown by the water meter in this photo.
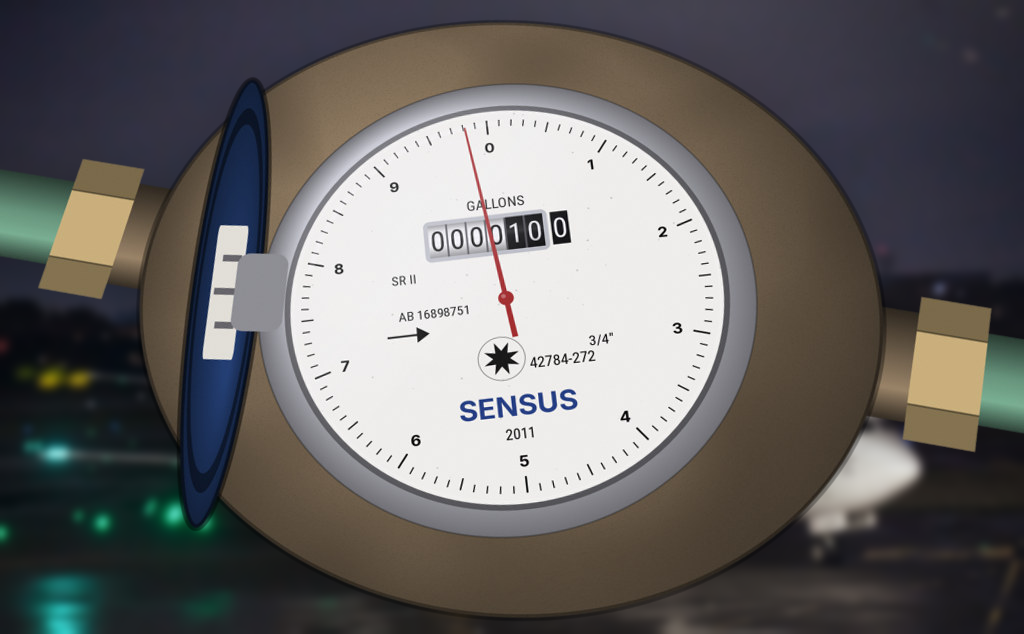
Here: 99.8 gal
